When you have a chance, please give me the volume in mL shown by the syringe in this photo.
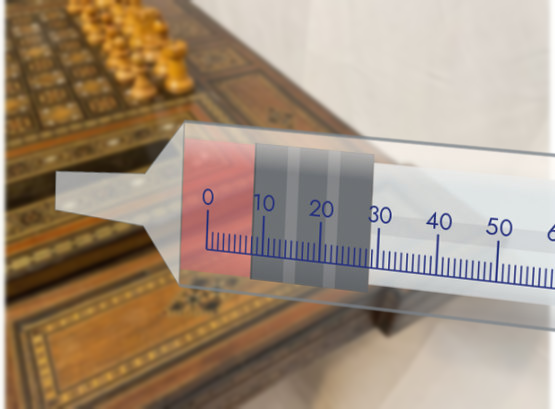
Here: 8 mL
